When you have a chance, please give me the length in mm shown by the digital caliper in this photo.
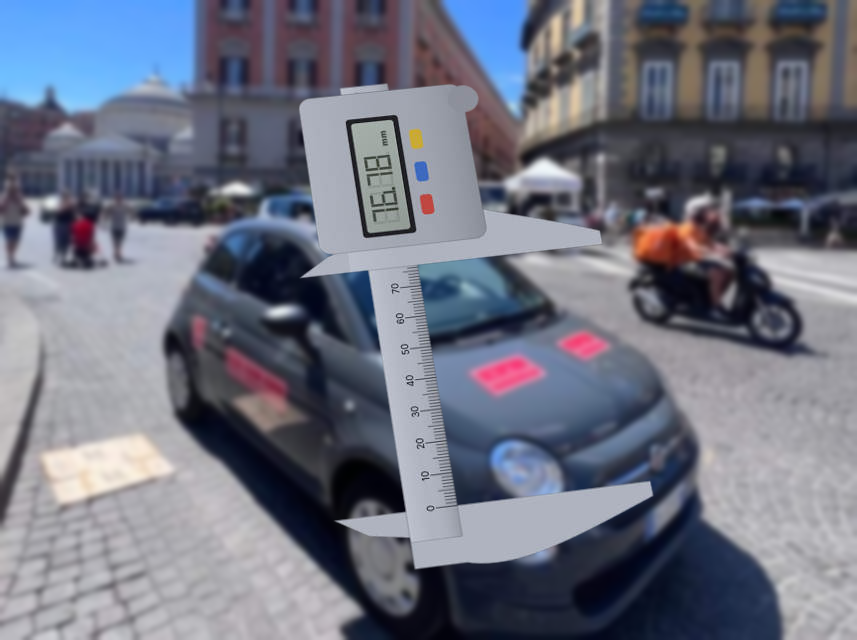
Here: 76.78 mm
